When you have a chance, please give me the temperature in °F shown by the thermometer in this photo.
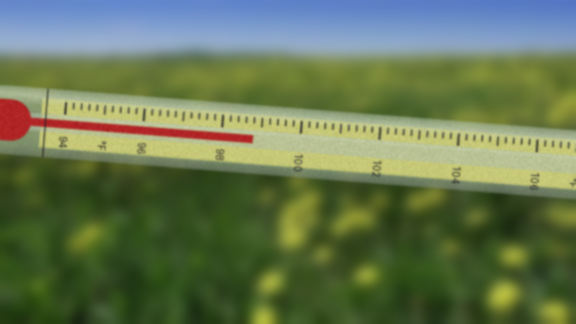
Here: 98.8 °F
